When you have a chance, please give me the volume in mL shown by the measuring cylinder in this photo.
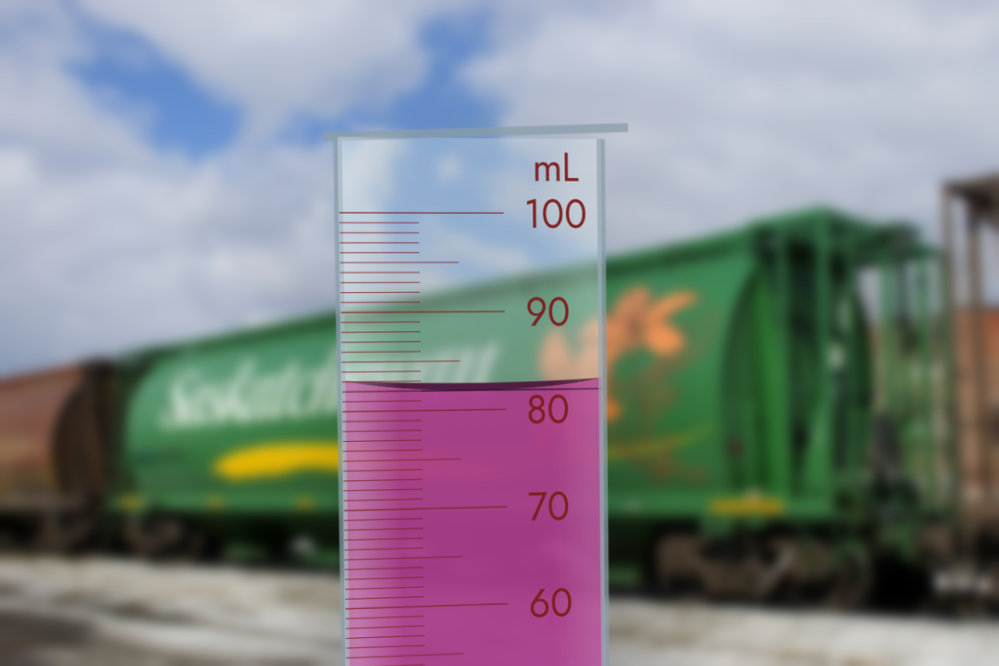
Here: 82 mL
